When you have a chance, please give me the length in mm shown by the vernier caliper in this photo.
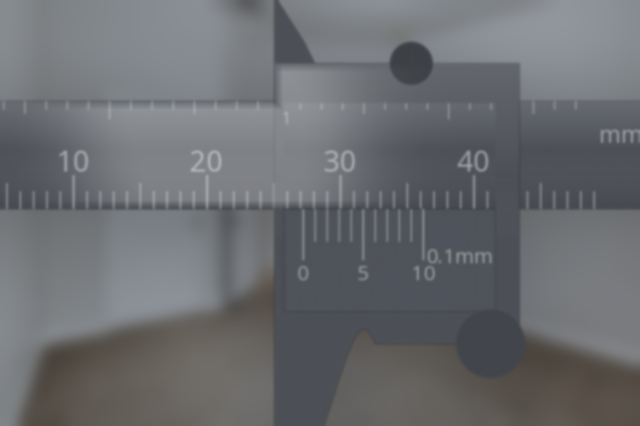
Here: 27.2 mm
